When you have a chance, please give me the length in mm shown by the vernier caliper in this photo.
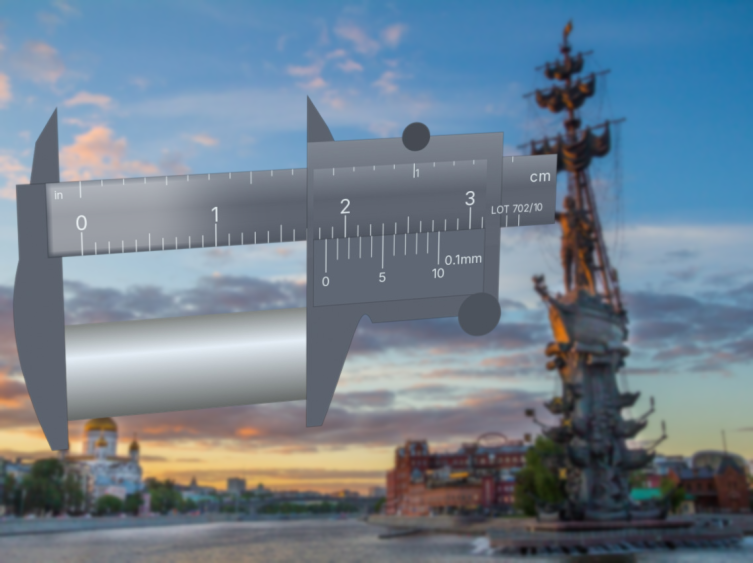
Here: 18.5 mm
